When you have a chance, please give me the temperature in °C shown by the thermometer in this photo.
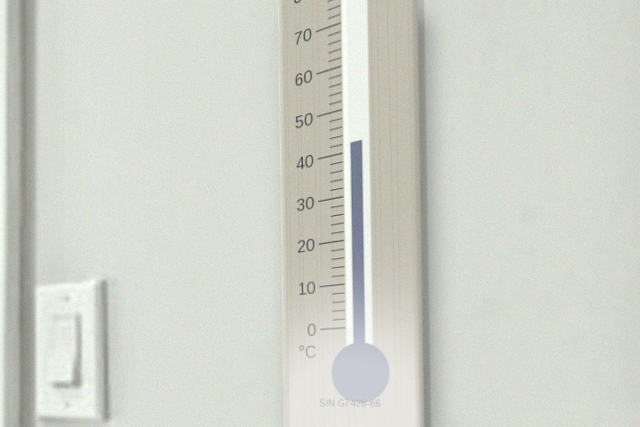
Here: 42 °C
